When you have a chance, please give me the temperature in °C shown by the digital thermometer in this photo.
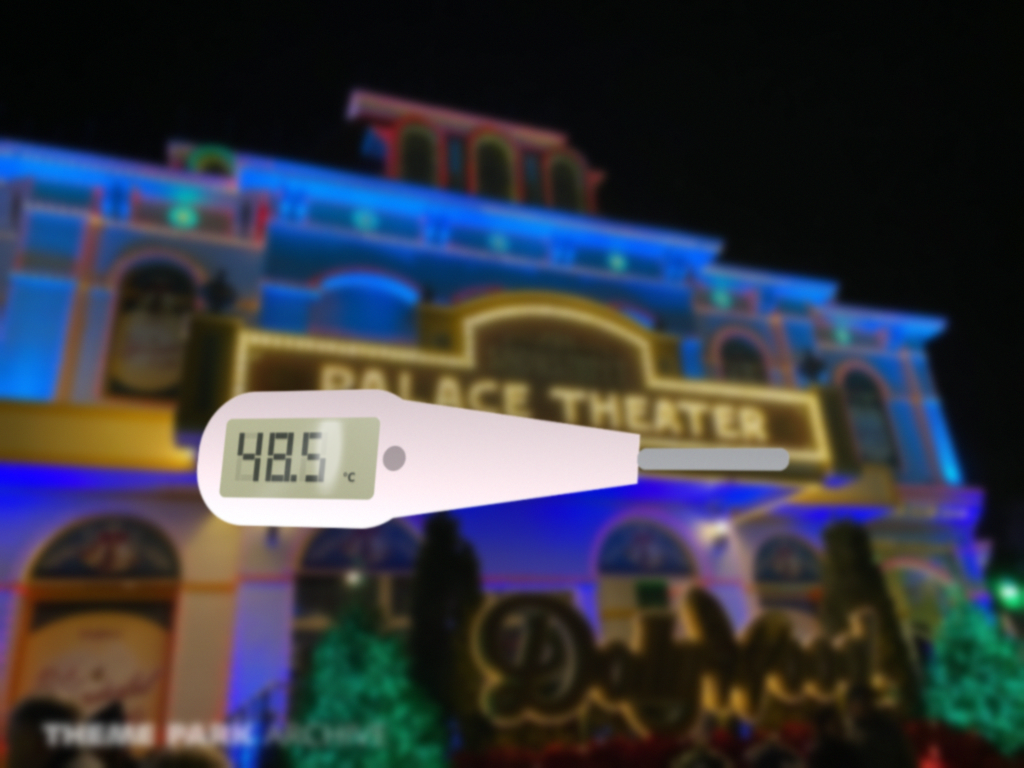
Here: 48.5 °C
